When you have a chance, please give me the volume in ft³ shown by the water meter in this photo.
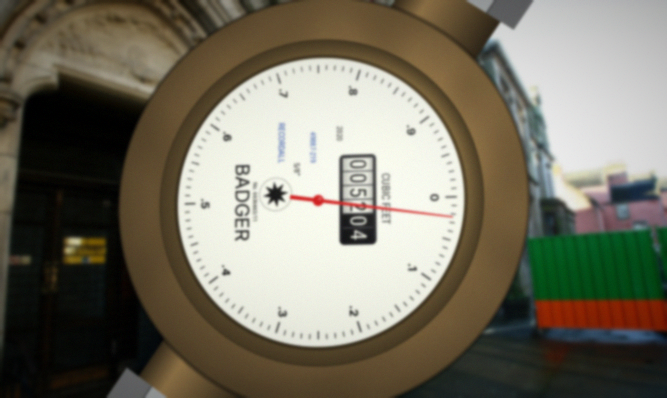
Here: 5204.02 ft³
